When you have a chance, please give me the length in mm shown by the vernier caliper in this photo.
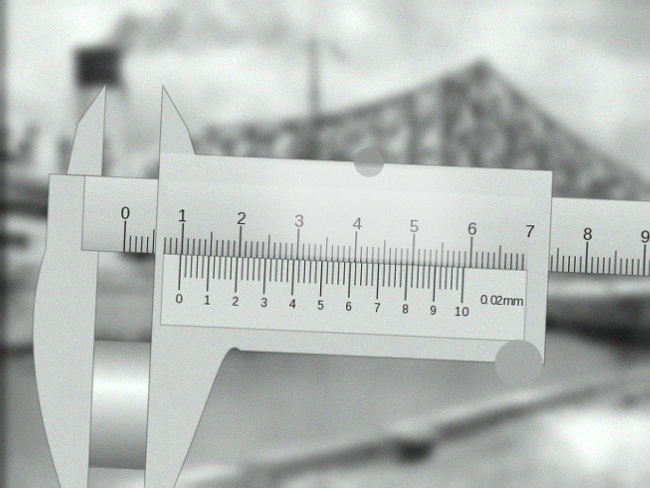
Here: 9.8 mm
